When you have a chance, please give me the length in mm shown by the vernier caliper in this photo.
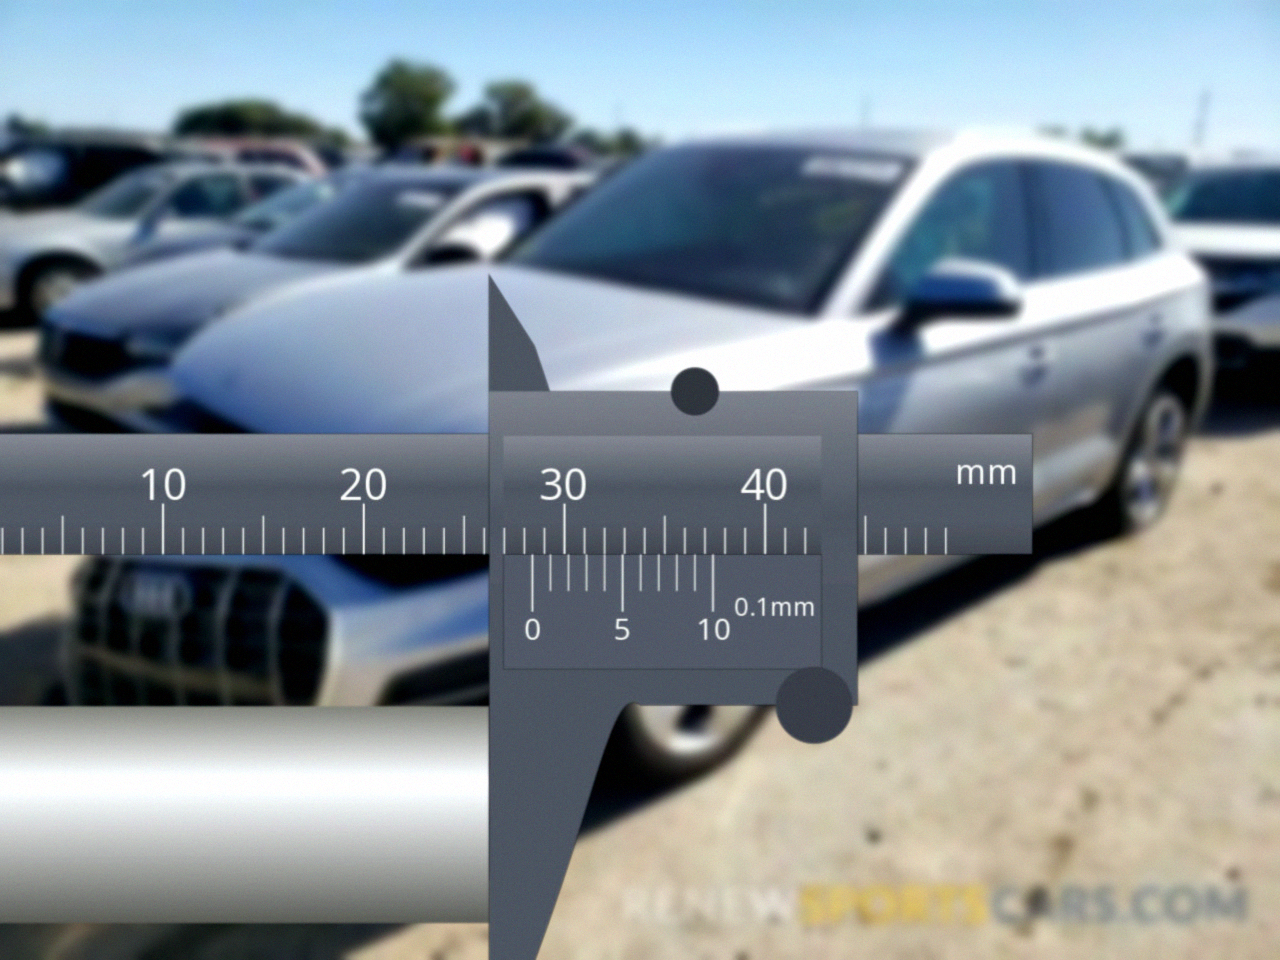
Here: 28.4 mm
